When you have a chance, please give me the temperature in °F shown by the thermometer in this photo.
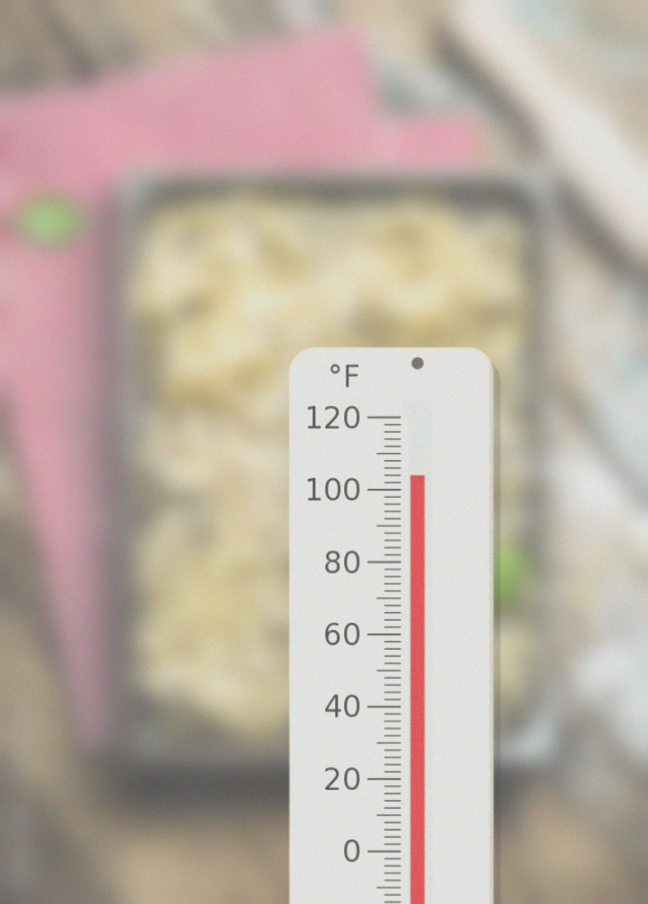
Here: 104 °F
